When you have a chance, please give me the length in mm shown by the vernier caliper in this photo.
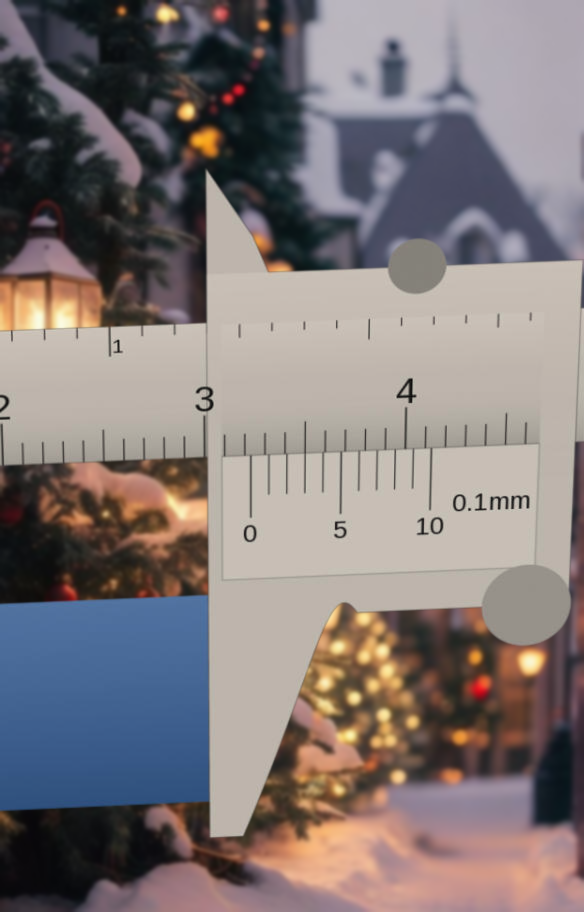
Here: 32.3 mm
